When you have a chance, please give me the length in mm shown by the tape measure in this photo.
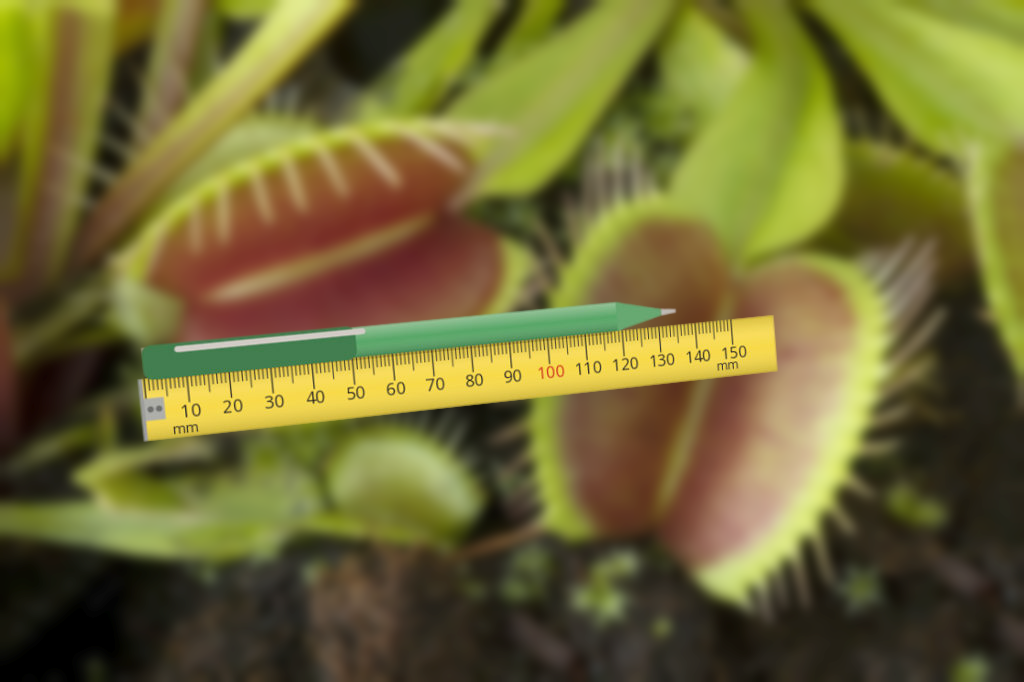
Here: 135 mm
